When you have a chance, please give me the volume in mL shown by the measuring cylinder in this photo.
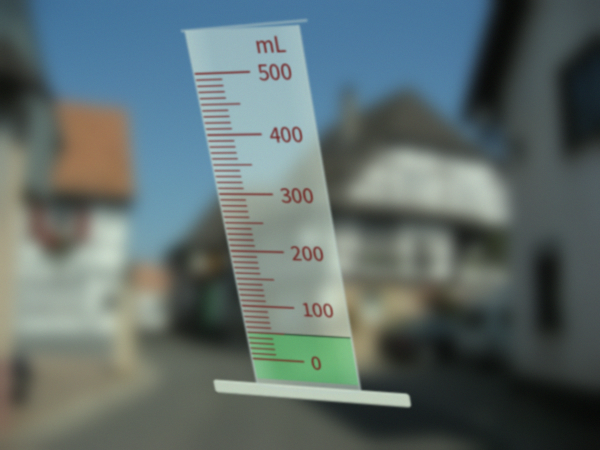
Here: 50 mL
